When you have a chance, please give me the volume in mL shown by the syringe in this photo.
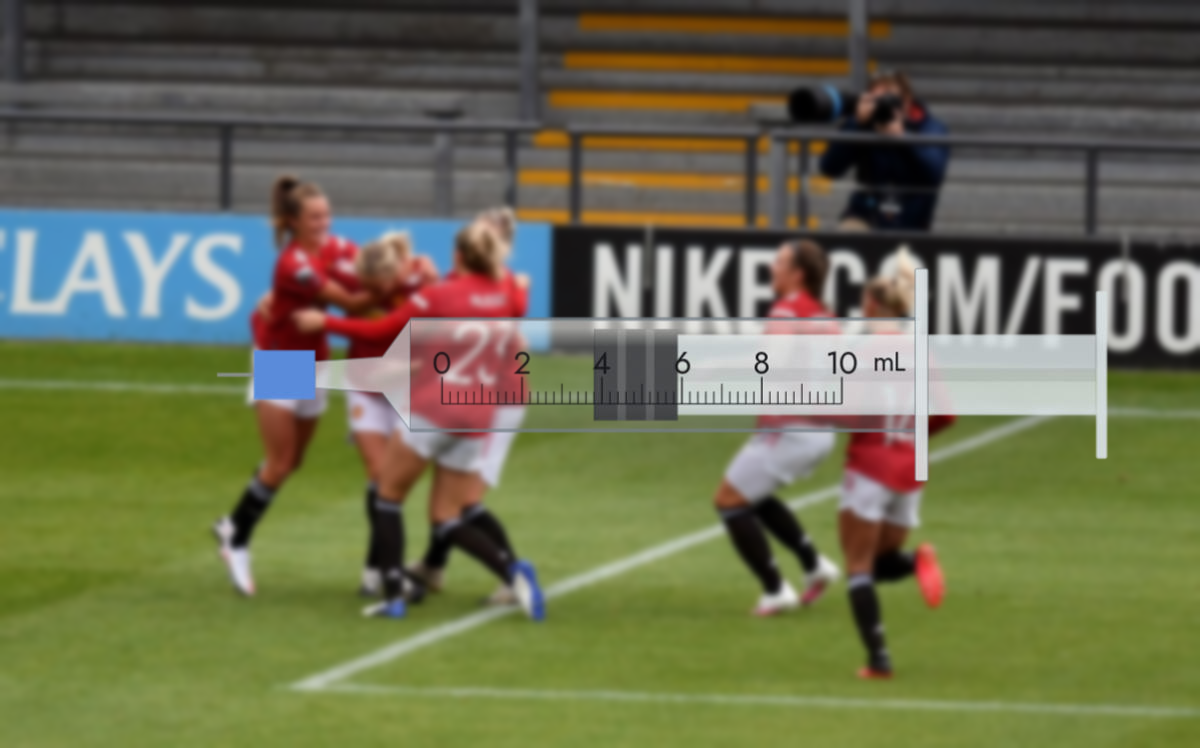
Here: 3.8 mL
